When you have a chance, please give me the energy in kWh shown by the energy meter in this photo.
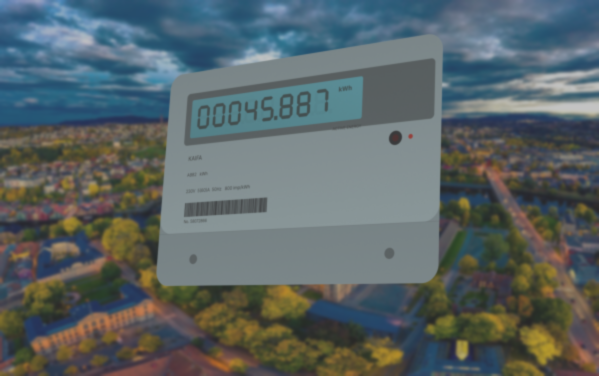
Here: 45.887 kWh
